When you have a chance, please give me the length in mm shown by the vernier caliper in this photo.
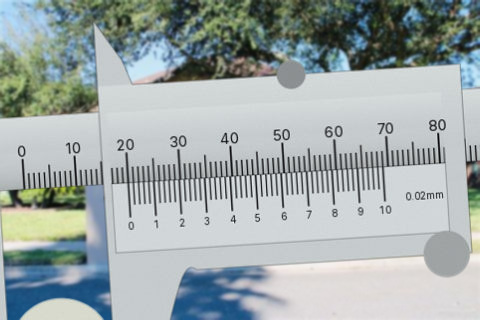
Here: 20.0 mm
